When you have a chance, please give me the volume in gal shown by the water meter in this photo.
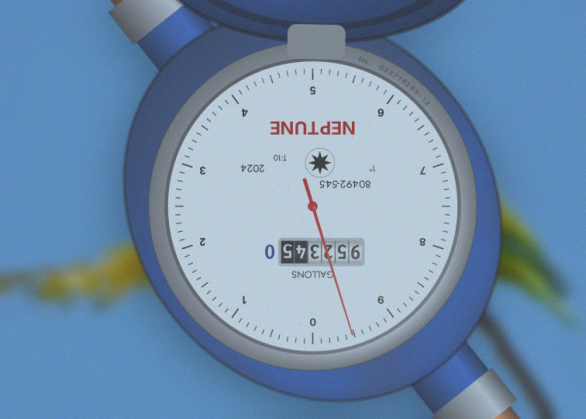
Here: 9523449.5 gal
